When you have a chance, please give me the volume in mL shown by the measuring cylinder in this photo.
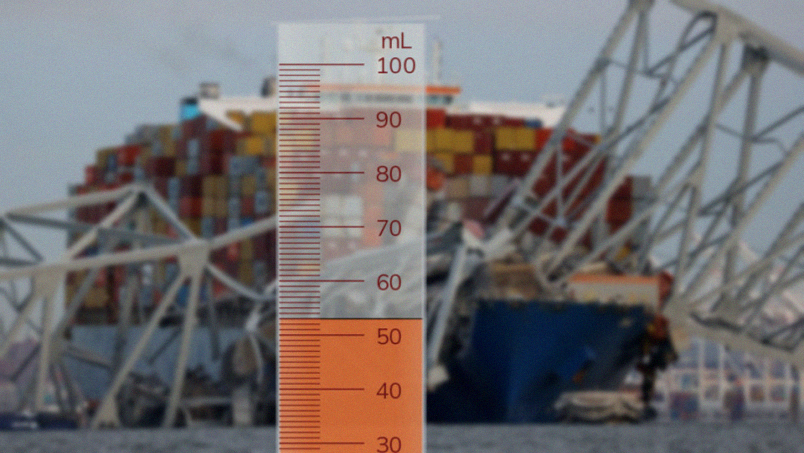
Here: 53 mL
